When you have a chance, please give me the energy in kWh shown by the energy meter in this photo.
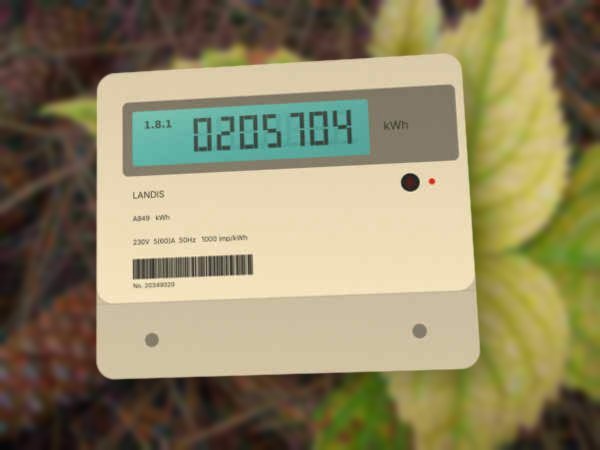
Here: 205704 kWh
